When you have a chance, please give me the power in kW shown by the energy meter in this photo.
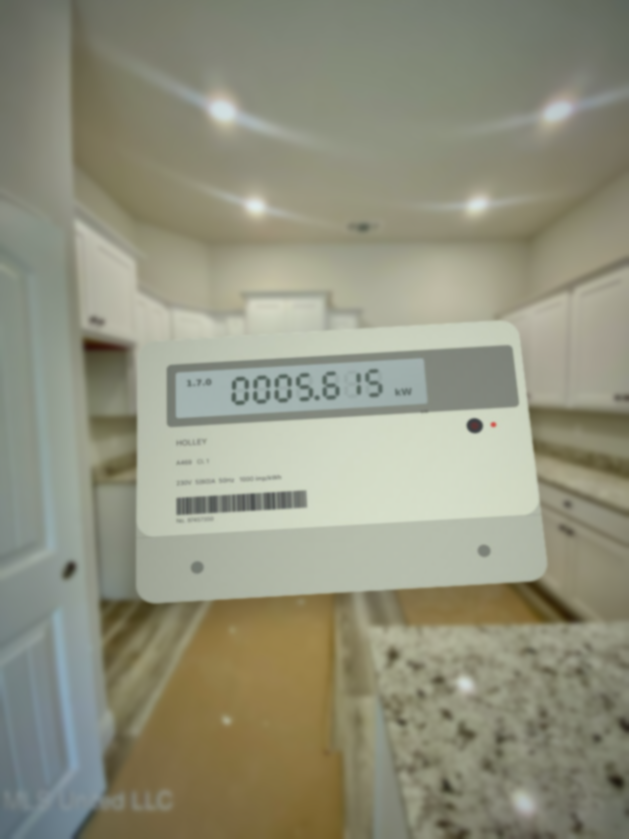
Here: 5.615 kW
